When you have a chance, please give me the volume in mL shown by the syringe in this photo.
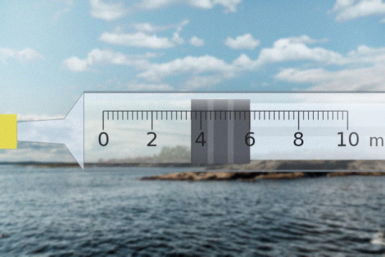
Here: 3.6 mL
